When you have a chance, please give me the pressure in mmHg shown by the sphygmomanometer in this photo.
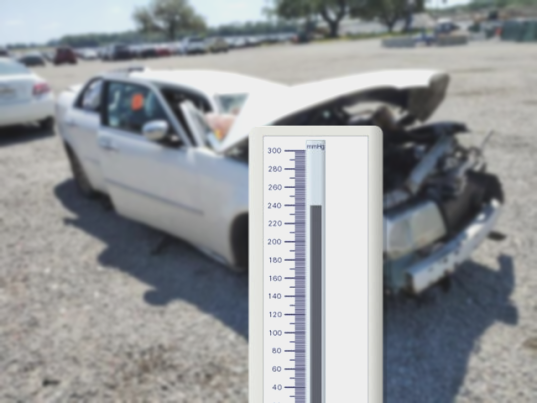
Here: 240 mmHg
